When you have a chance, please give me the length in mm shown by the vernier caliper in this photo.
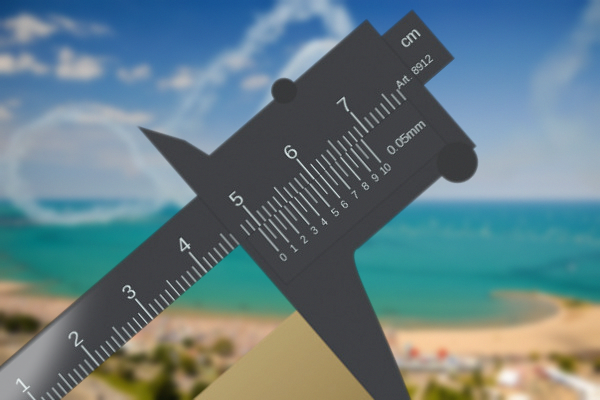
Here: 49.6 mm
